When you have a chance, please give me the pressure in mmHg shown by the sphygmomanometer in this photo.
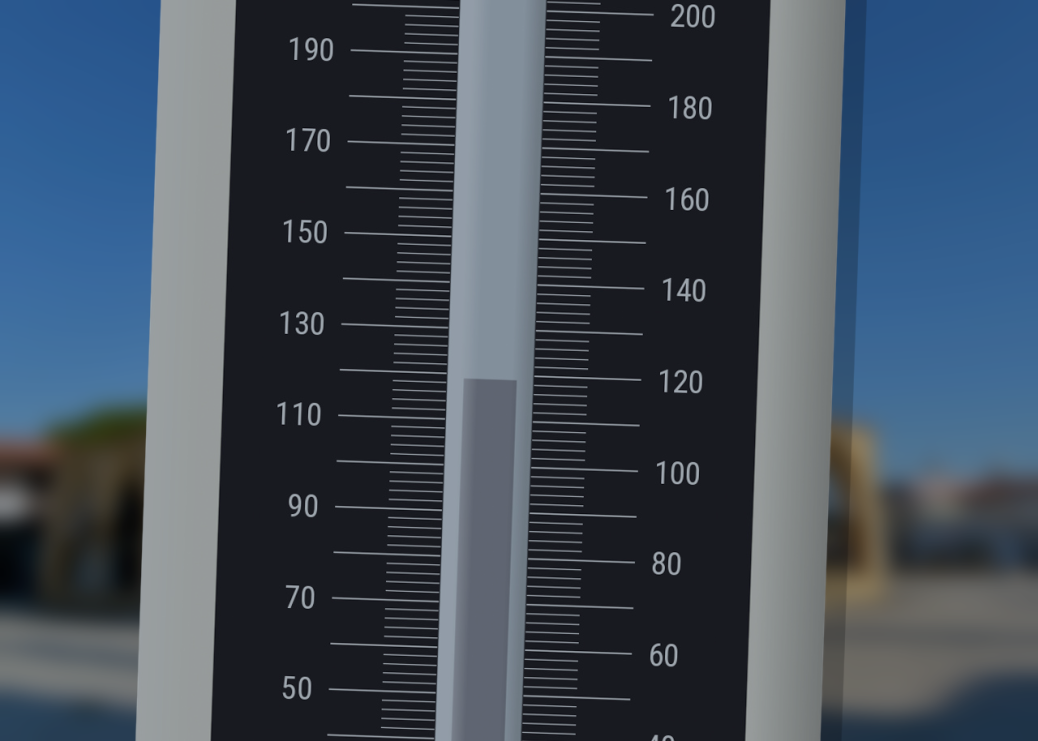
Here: 119 mmHg
